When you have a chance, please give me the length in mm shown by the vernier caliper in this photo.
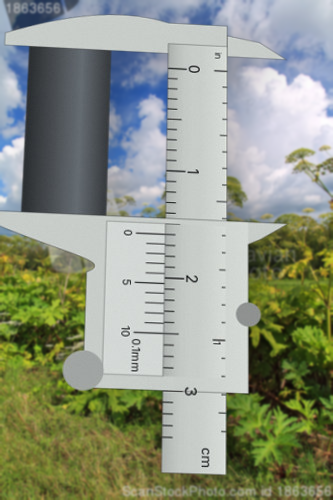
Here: 16.0 mm
